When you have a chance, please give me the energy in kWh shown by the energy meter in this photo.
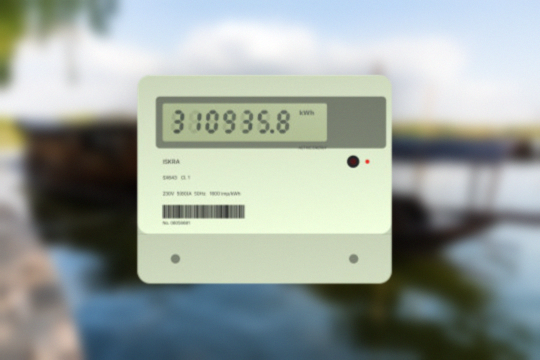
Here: 310935.8 kWh
